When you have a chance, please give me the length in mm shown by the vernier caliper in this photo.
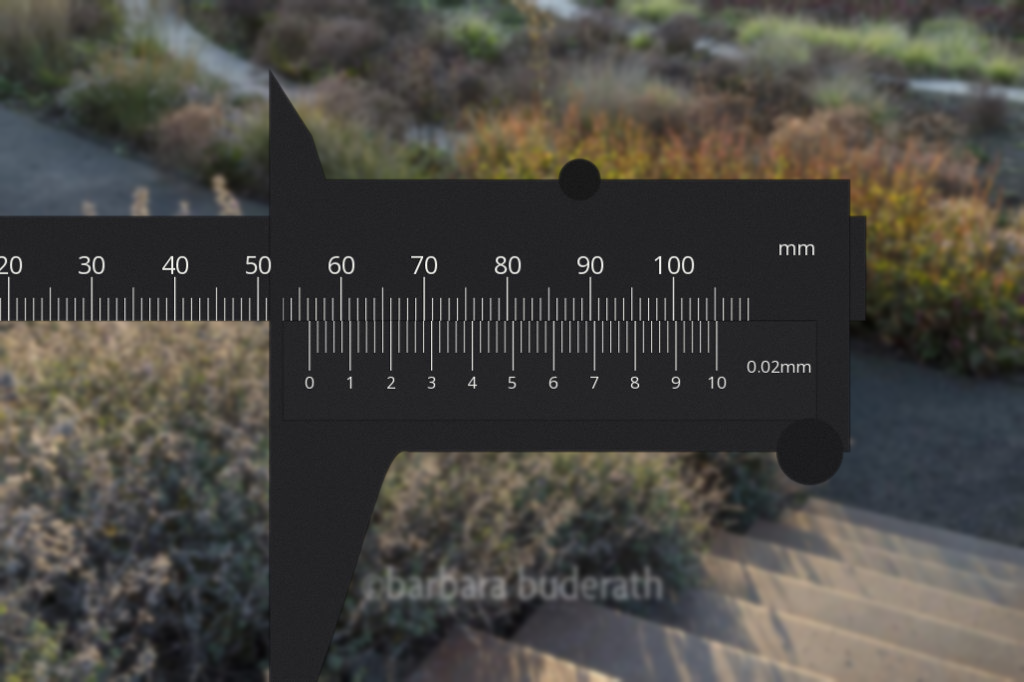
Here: 56.2 mm
